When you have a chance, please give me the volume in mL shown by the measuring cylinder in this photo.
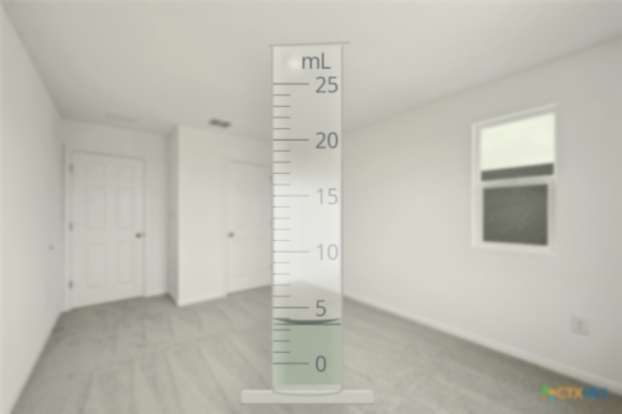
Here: 3.5 mL
